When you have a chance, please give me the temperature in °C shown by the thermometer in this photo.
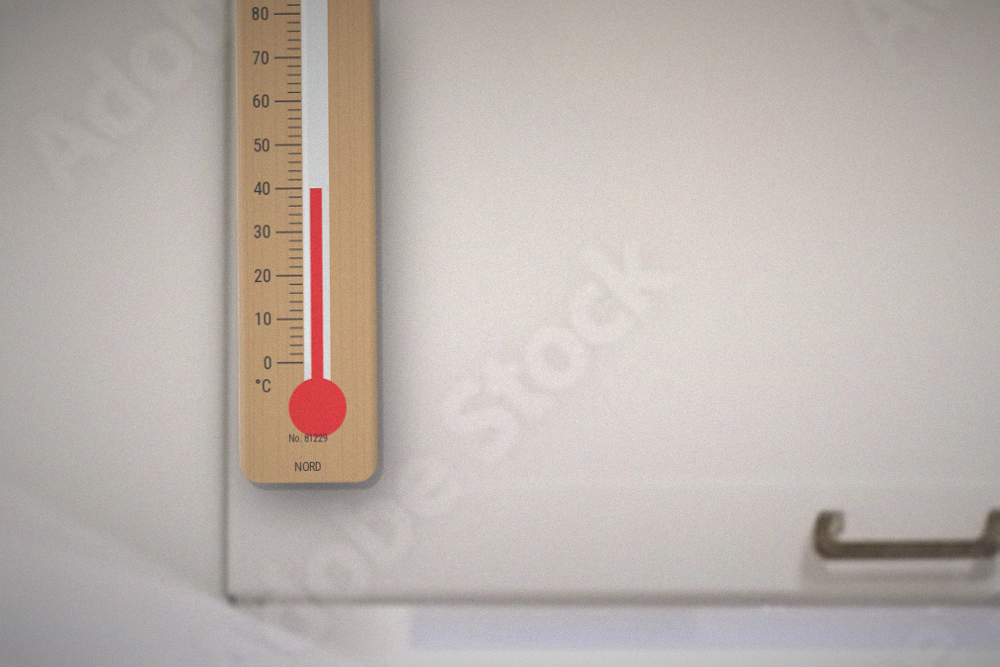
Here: 40 °C
